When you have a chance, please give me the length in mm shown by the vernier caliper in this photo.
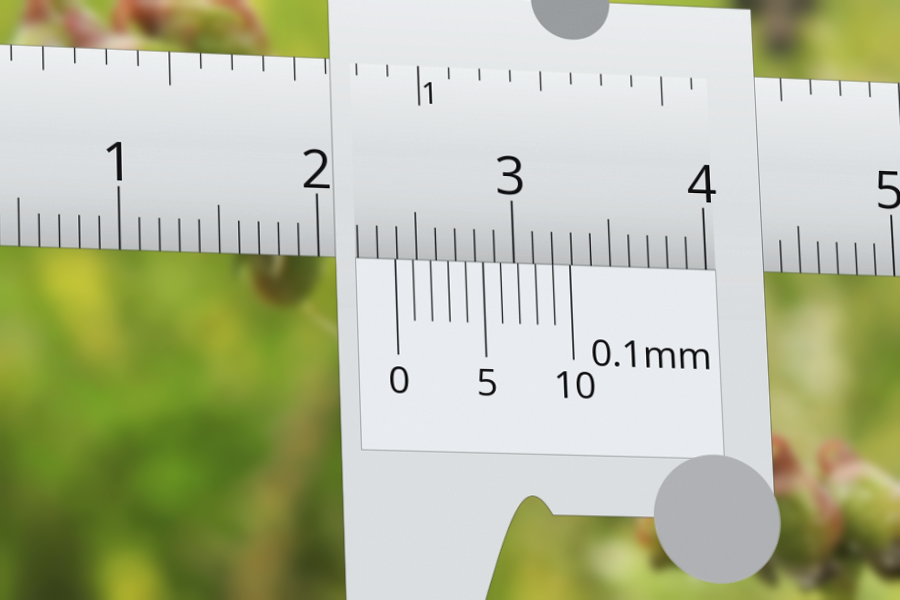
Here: 23.9 mm
